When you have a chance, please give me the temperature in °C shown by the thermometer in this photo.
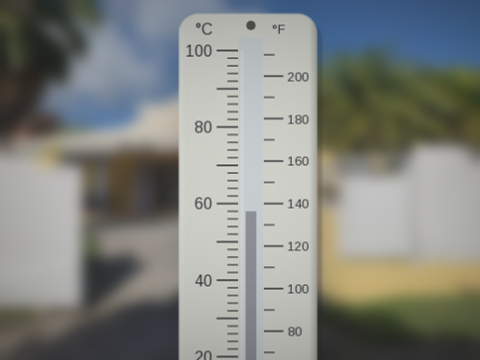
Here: 58 °C
